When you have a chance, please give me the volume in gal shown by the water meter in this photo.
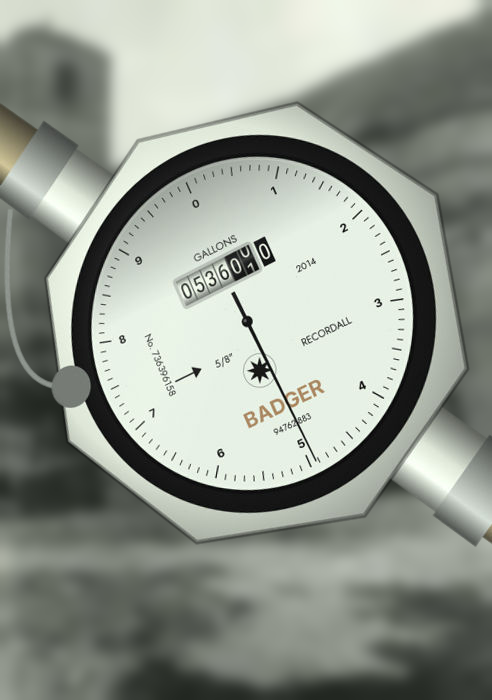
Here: 536004.9 gal
